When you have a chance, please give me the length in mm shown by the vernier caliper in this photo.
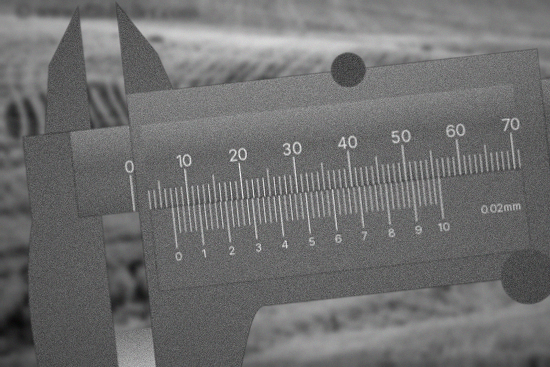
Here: 7.0 mm
